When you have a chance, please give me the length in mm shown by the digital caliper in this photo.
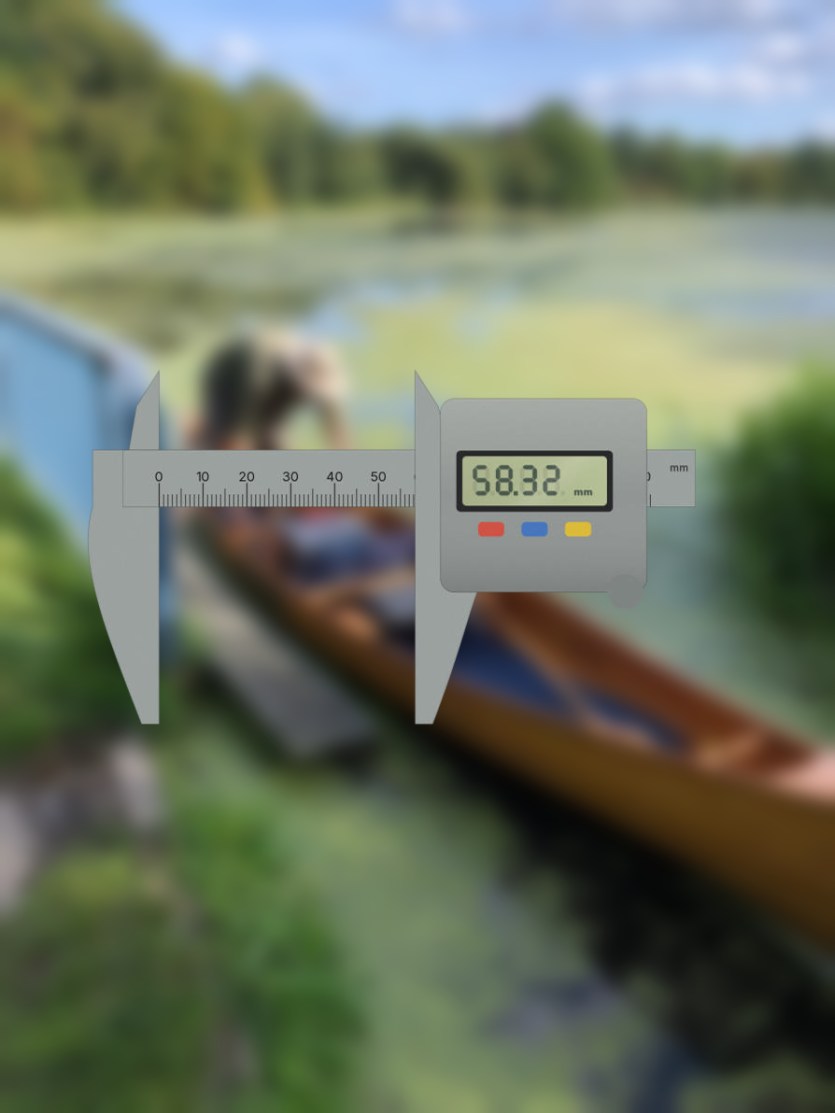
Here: 58.32 mm
